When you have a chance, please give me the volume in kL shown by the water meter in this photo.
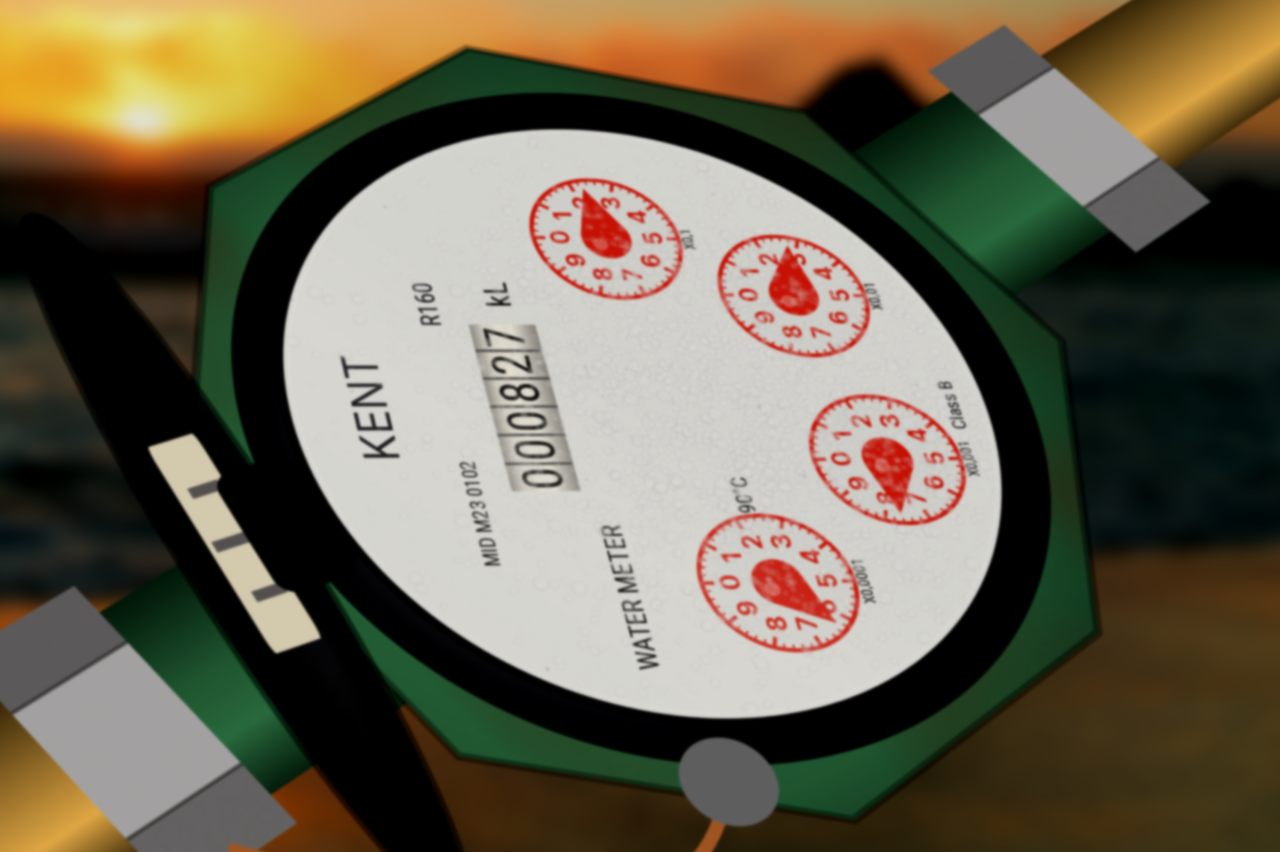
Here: 827.2276 kL
